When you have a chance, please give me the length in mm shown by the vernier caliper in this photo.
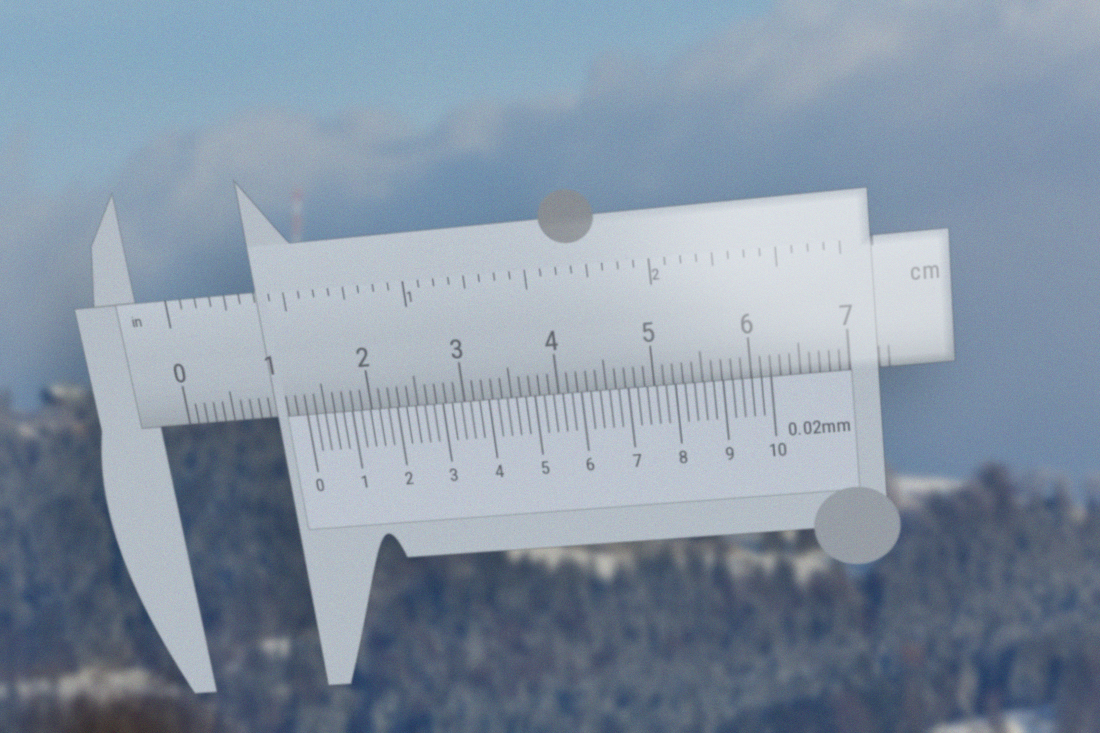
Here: 13.0 mm
